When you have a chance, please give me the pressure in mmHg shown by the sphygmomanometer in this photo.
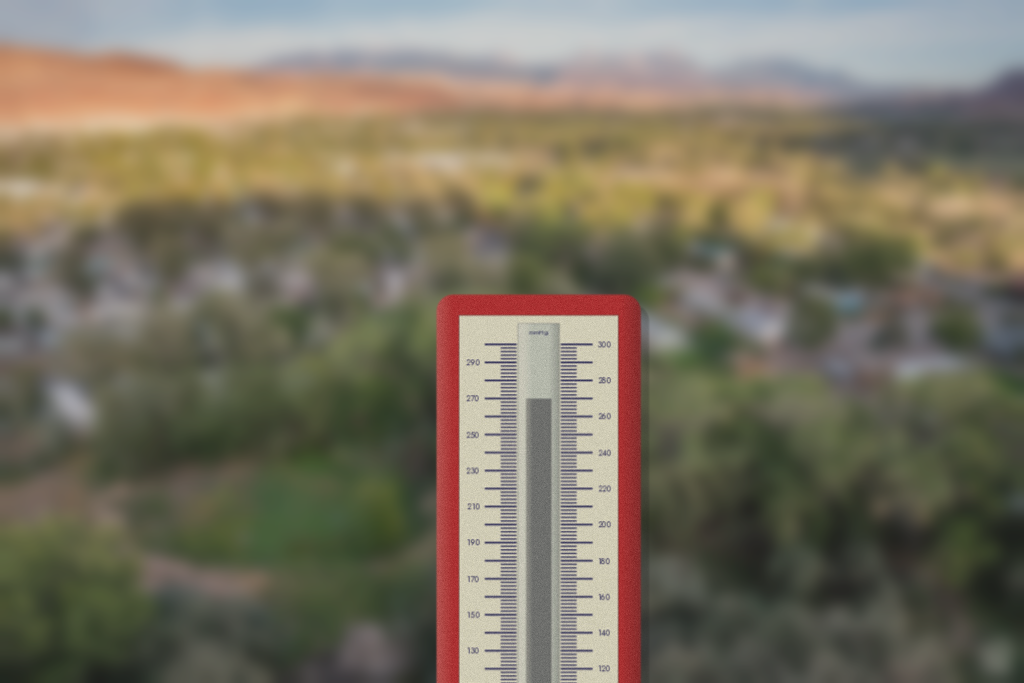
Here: 270 mmHg
